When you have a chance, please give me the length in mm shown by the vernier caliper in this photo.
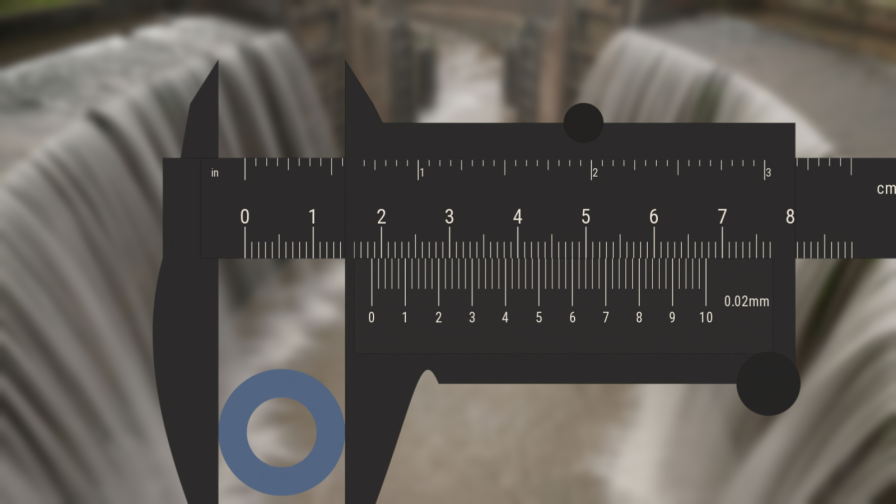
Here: 18.6 mm
